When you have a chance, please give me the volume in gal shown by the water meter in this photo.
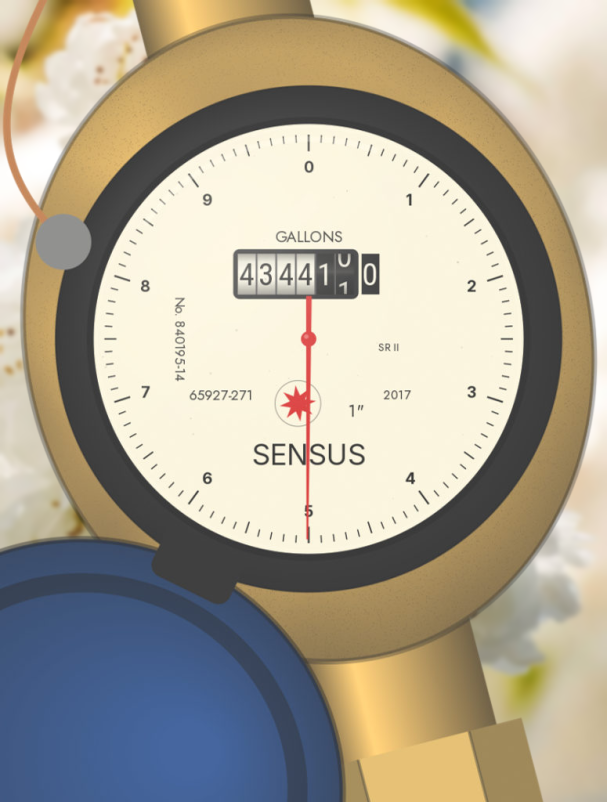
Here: 4344105.0 gal
